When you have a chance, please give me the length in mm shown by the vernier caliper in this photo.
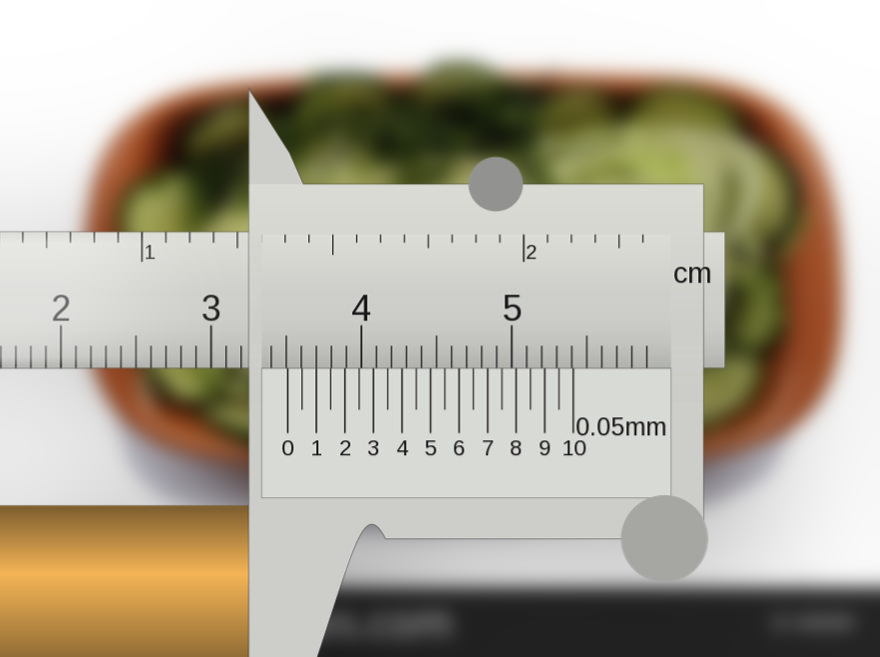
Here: 35.1 mm
